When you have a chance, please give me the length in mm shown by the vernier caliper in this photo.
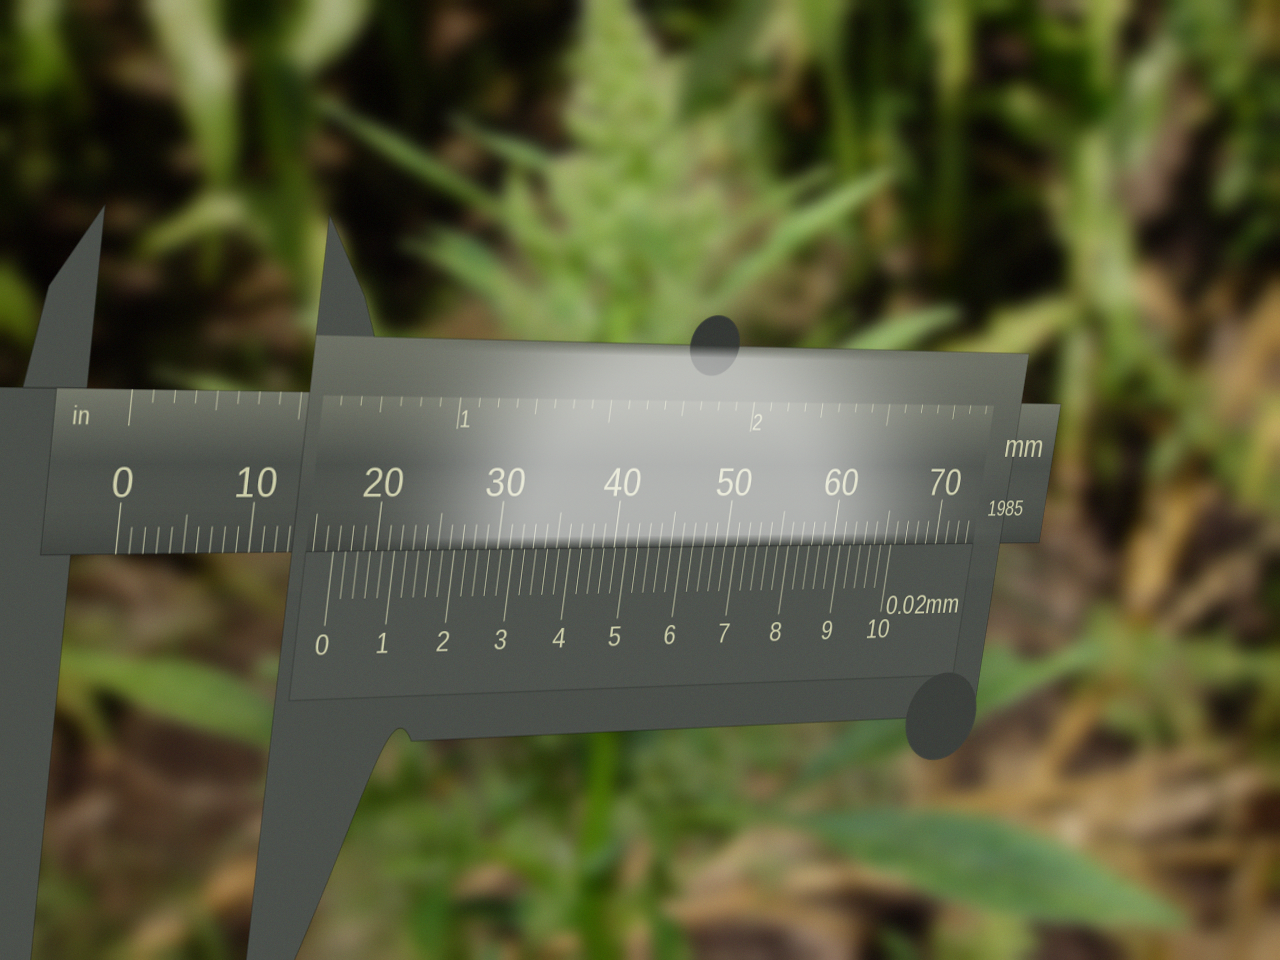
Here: 16.6 mm
